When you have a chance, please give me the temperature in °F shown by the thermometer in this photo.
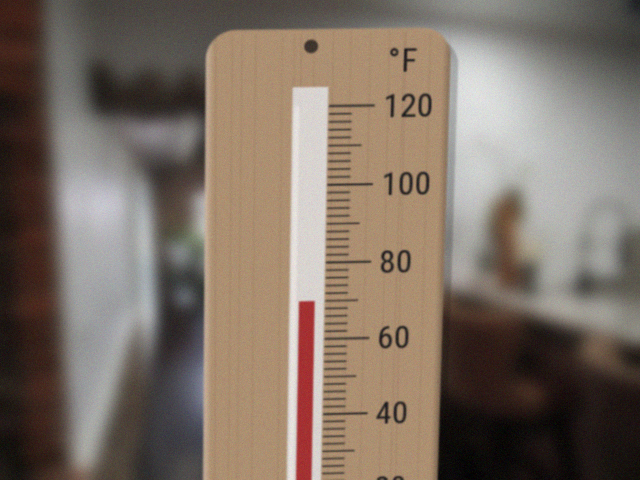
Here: 70 °F
